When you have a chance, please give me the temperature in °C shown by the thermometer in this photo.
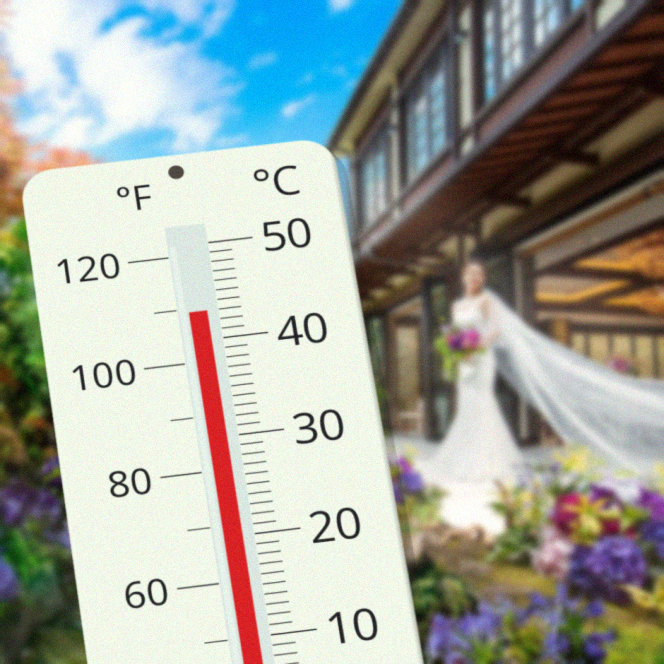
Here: 43 °C
